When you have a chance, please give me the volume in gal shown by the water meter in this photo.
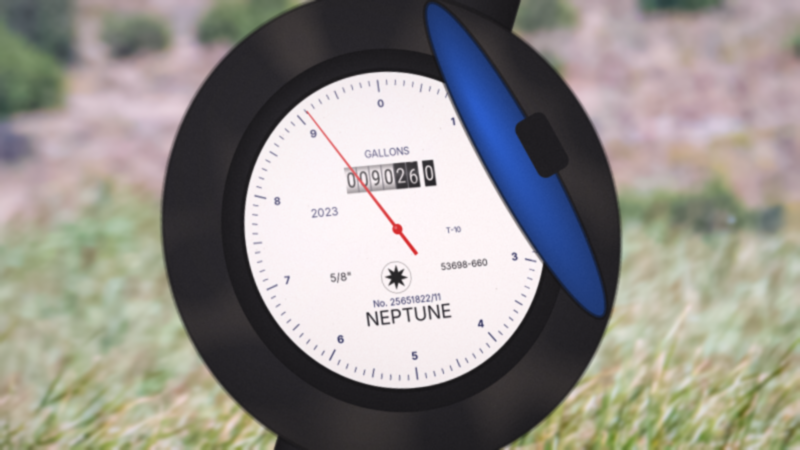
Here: 90259.1 gal
